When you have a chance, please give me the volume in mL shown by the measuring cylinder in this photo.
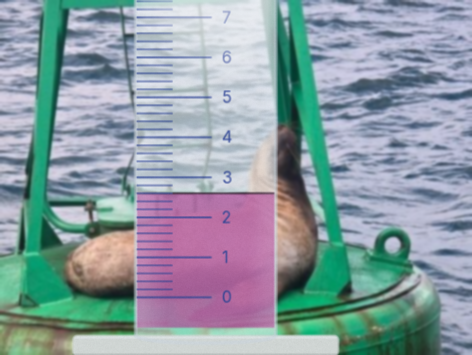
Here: 2.6 mL
